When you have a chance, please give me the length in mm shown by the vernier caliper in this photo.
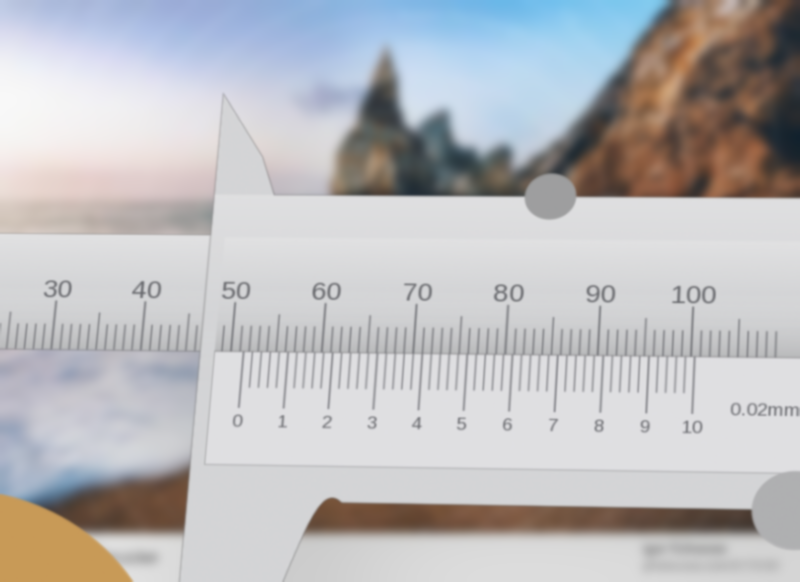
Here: 51.4 mm
